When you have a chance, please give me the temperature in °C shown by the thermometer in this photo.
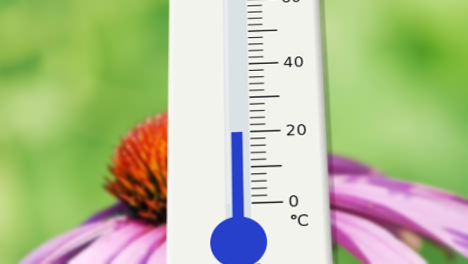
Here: 20 °C
